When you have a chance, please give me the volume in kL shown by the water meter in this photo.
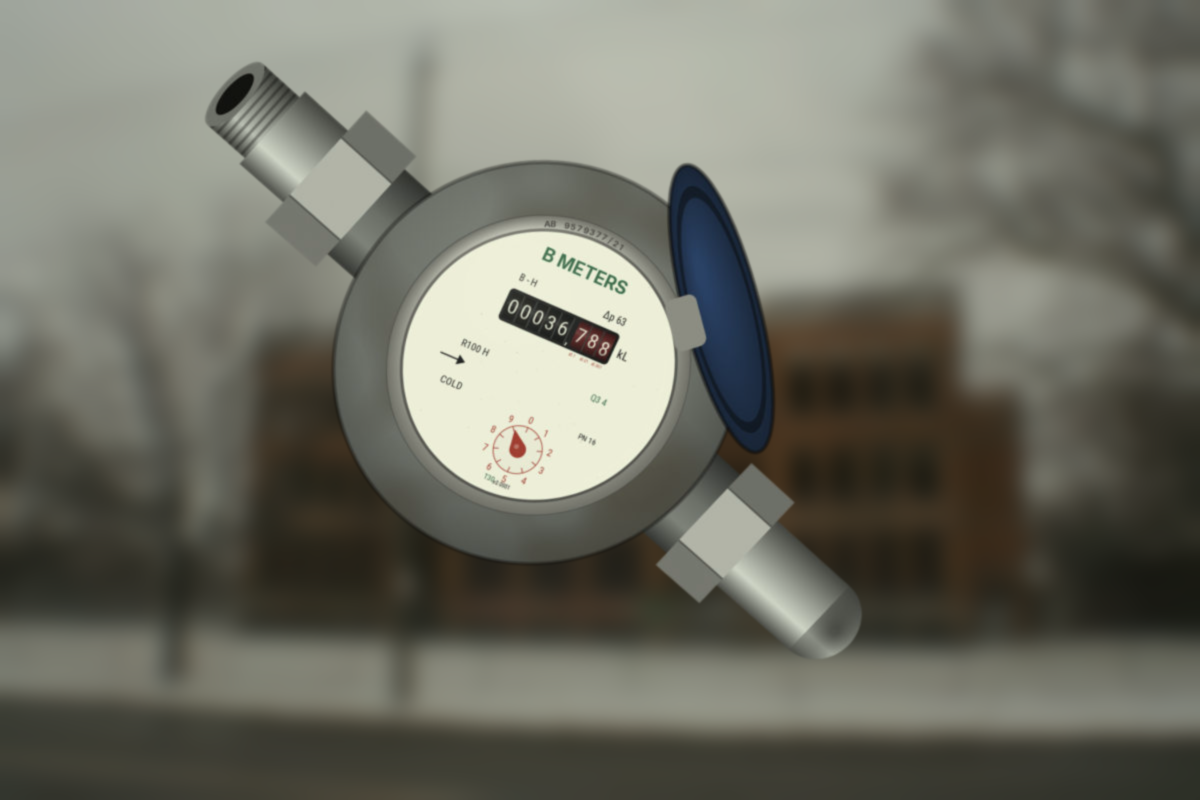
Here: 36.7879 kL
